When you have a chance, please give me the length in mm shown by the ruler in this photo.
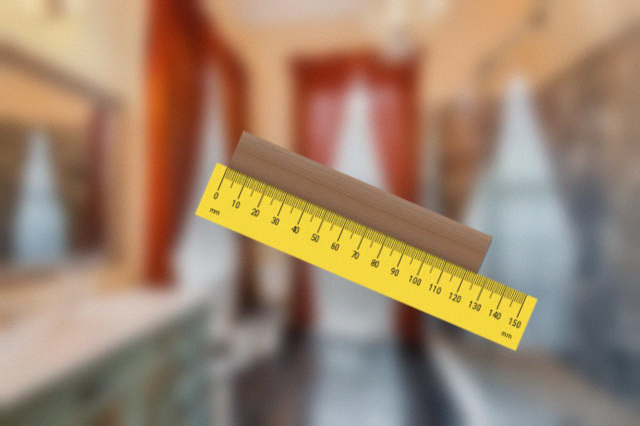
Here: 125 mm
